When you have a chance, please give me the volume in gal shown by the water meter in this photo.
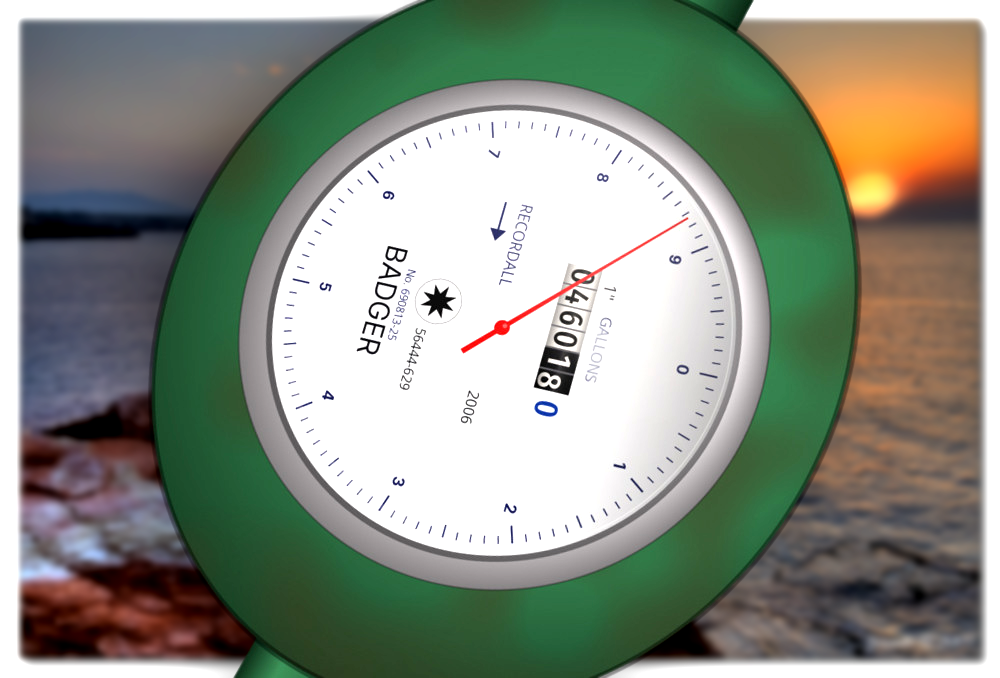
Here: 460178.7 gal
